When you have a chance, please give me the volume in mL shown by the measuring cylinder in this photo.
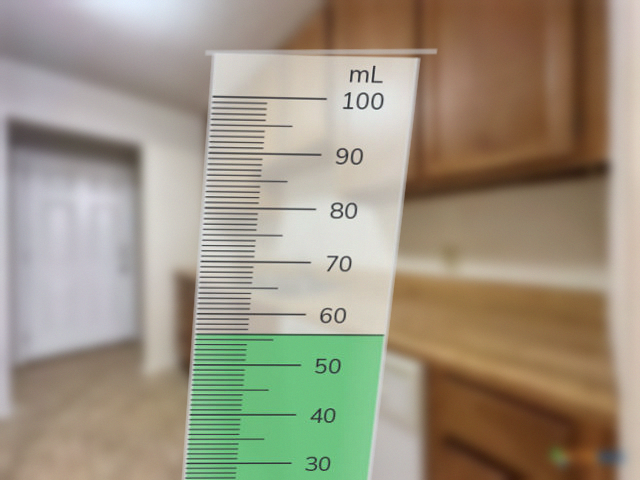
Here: 56 mL
